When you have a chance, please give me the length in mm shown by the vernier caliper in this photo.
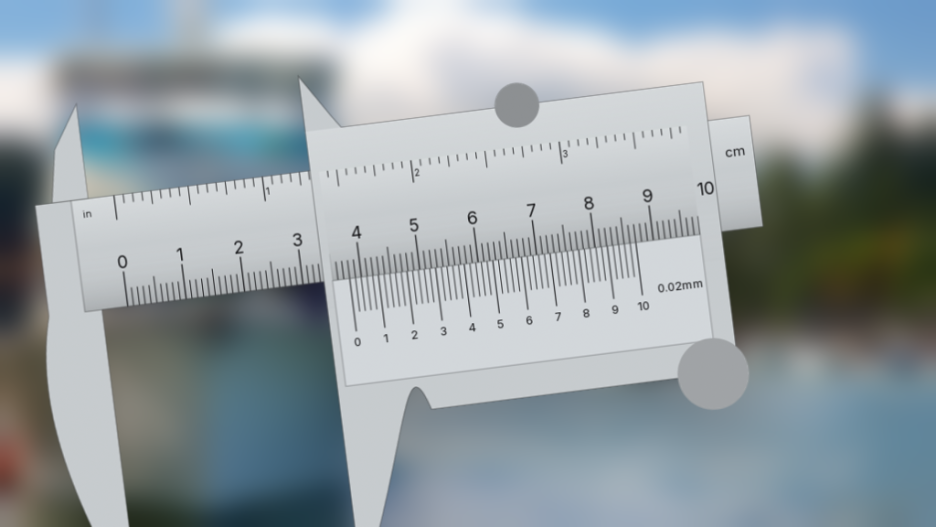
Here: 38.0 mm
